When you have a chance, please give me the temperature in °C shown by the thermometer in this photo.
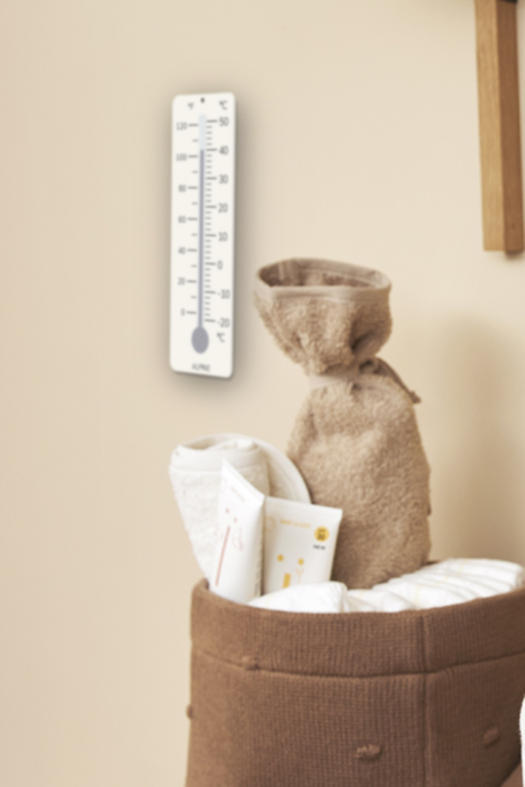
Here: 40 °C
